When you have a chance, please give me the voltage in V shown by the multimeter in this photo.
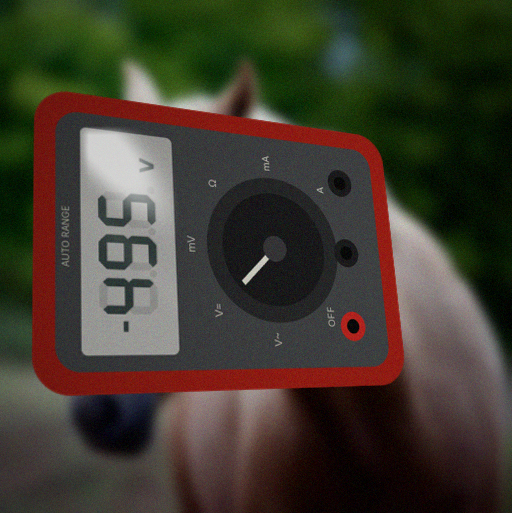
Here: -495 V
